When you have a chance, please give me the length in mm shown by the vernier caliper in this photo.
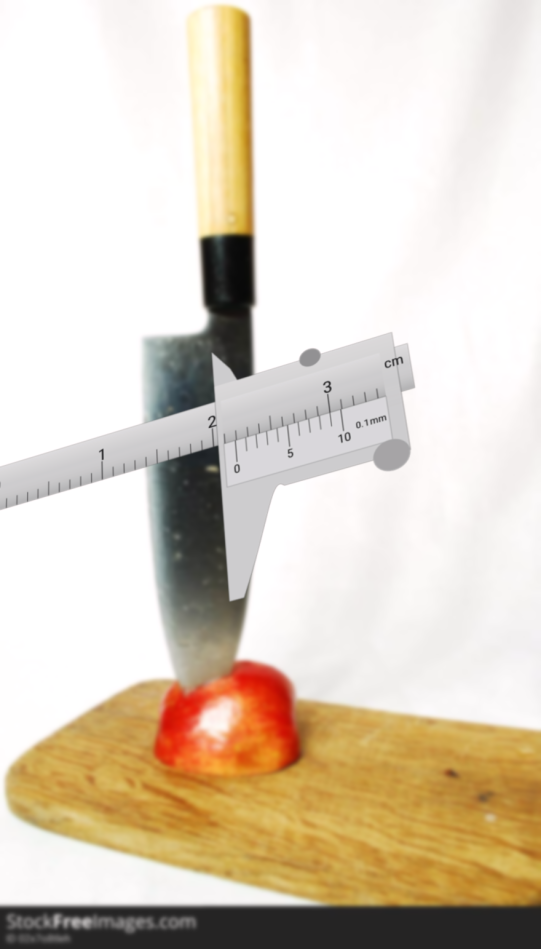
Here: 21.9 mm
